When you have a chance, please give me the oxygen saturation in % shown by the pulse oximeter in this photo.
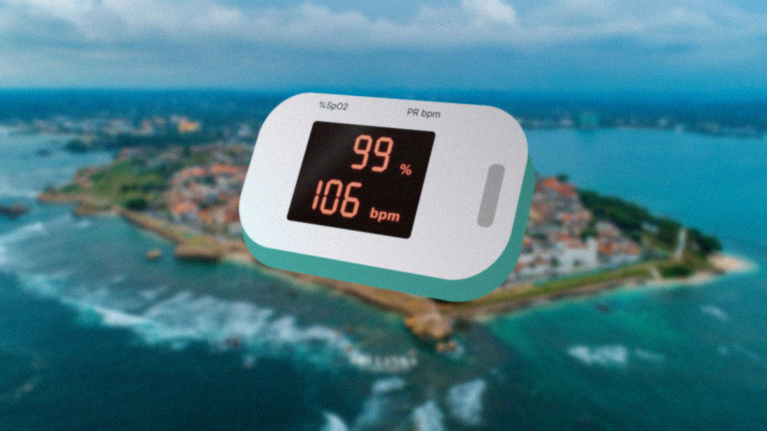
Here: 99 %
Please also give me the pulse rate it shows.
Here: 106 bpm
